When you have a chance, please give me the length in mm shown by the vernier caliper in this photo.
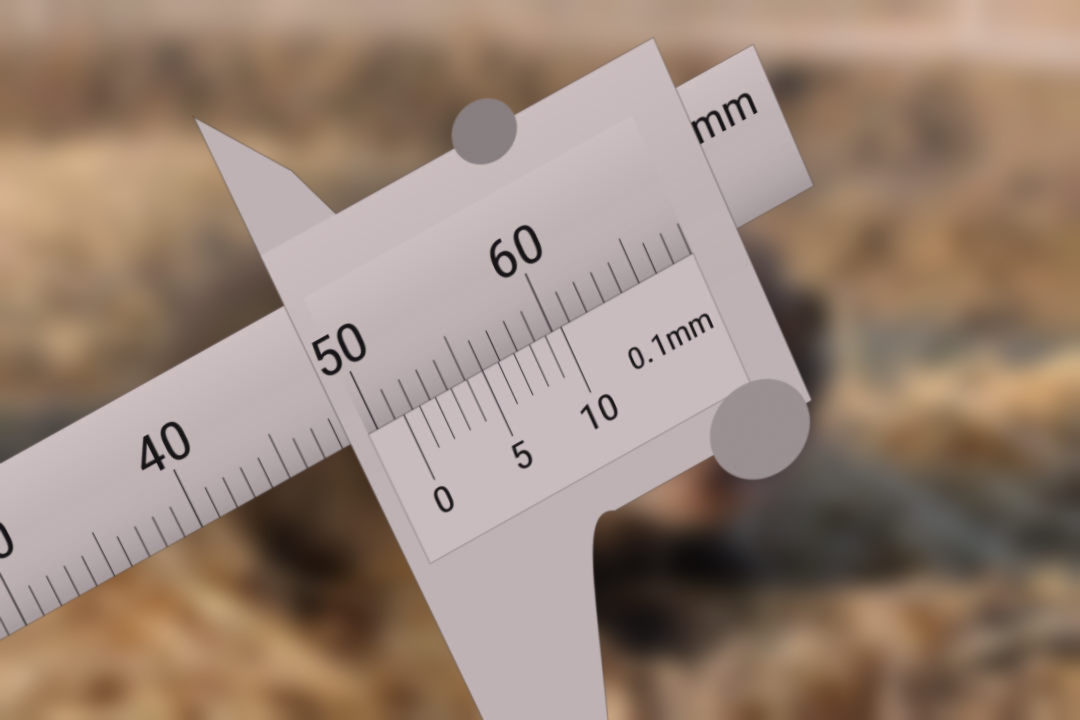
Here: 51.5 mm
